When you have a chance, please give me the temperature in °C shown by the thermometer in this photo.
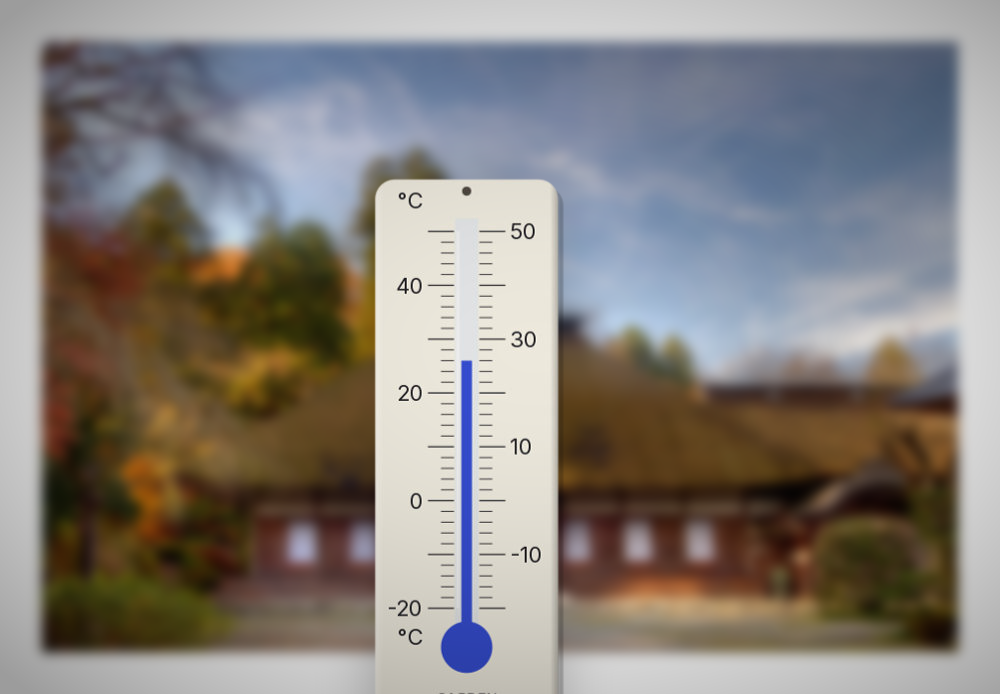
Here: 26 °C
